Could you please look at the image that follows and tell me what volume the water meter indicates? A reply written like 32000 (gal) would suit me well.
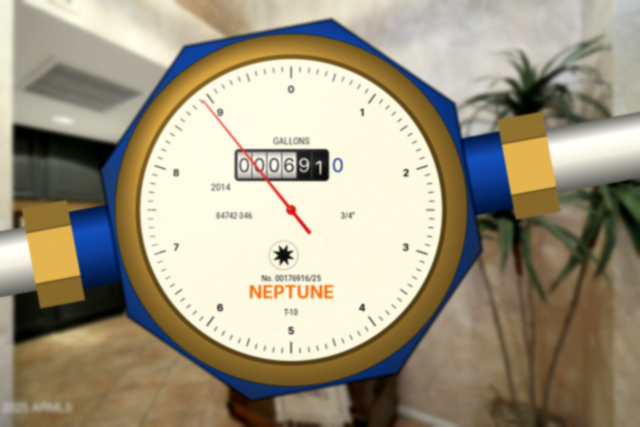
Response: 6908.9 (gal)
